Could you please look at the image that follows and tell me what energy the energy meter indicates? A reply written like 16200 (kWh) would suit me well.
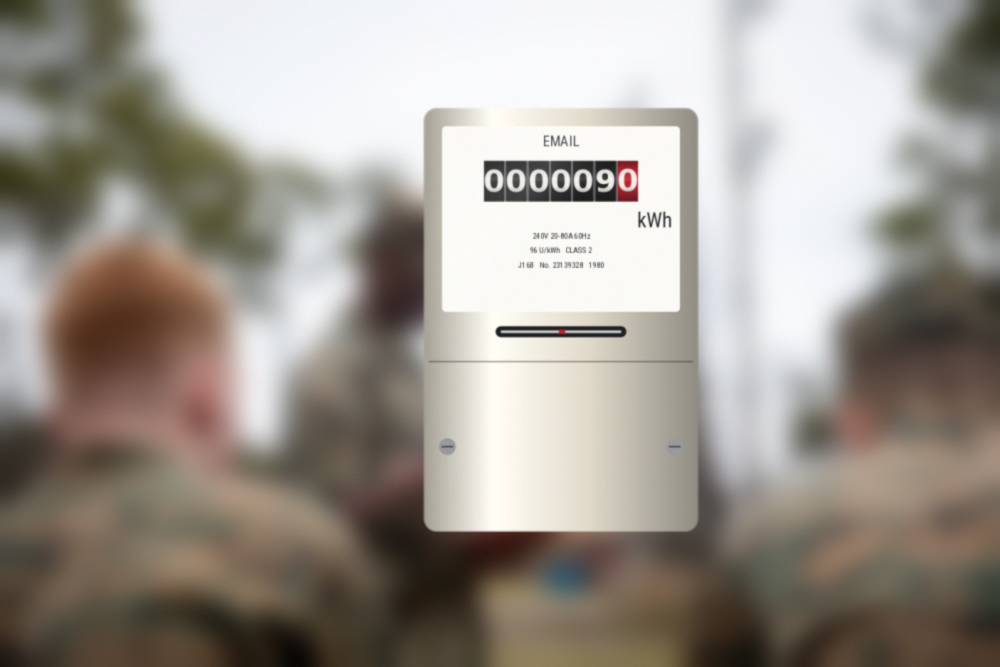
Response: 9.0 (kWh)
